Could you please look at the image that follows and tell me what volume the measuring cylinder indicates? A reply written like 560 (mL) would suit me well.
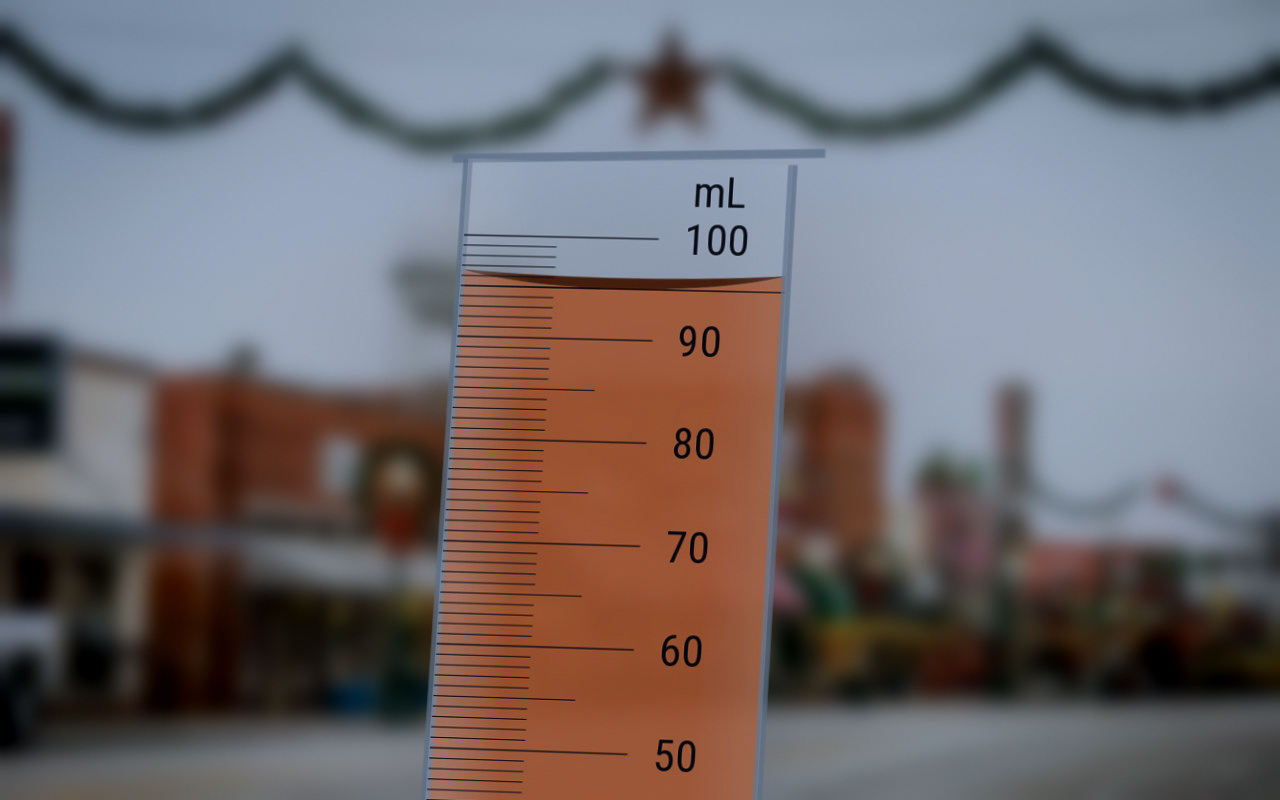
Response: 95 (mL)
